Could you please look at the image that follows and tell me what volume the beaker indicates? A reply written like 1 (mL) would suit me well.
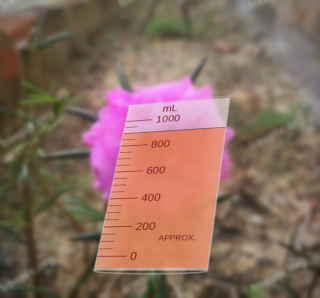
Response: 900 (mL)
